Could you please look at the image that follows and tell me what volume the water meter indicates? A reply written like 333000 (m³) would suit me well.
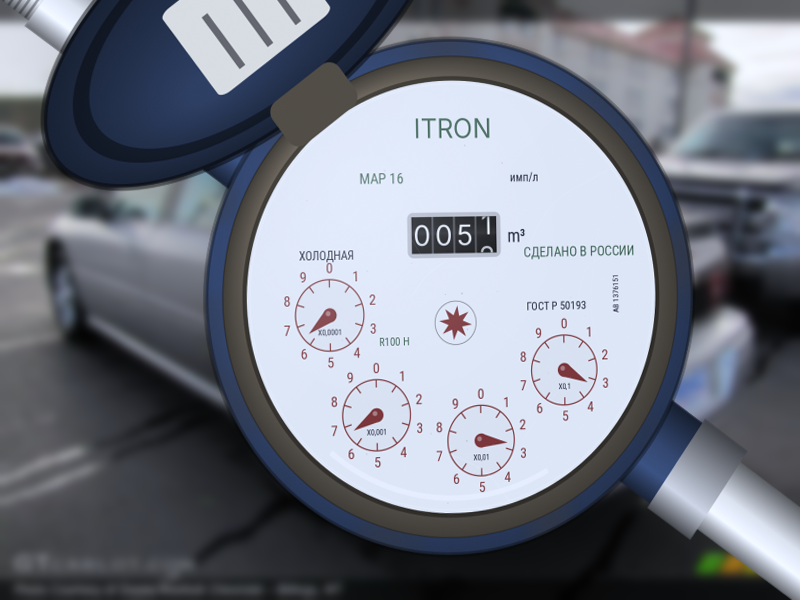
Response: 51.3266 (m³)
